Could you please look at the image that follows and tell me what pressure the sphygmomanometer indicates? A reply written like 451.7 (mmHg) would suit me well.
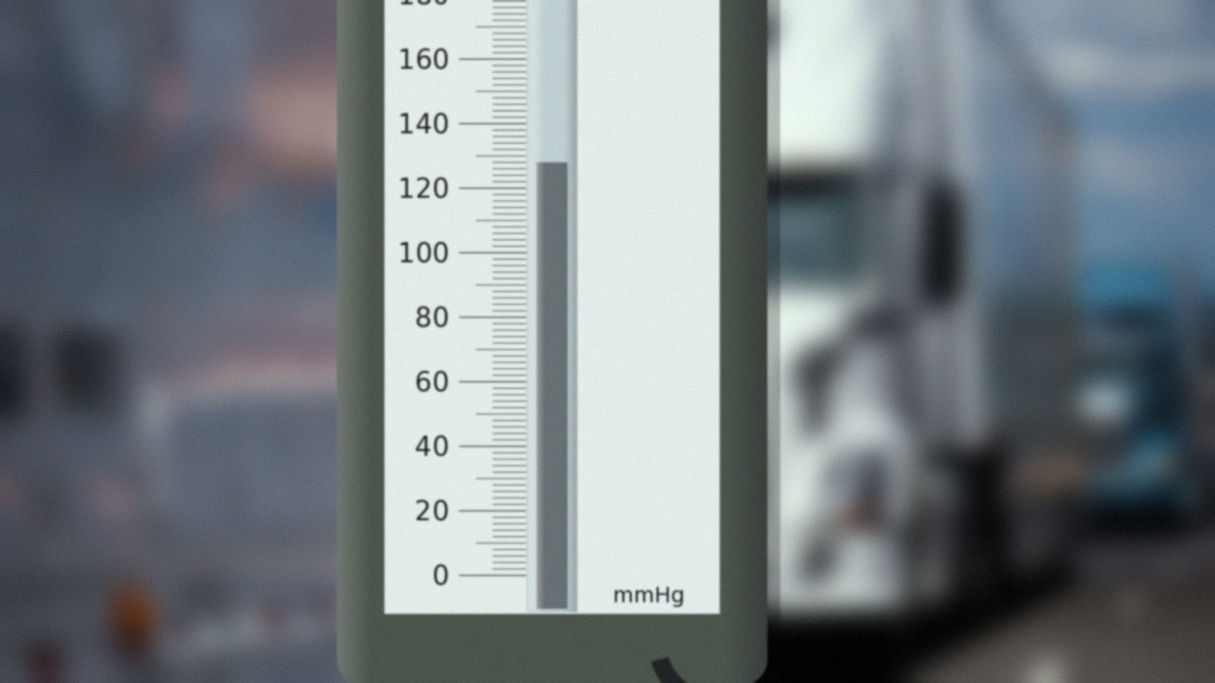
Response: 128 (mmHg)
